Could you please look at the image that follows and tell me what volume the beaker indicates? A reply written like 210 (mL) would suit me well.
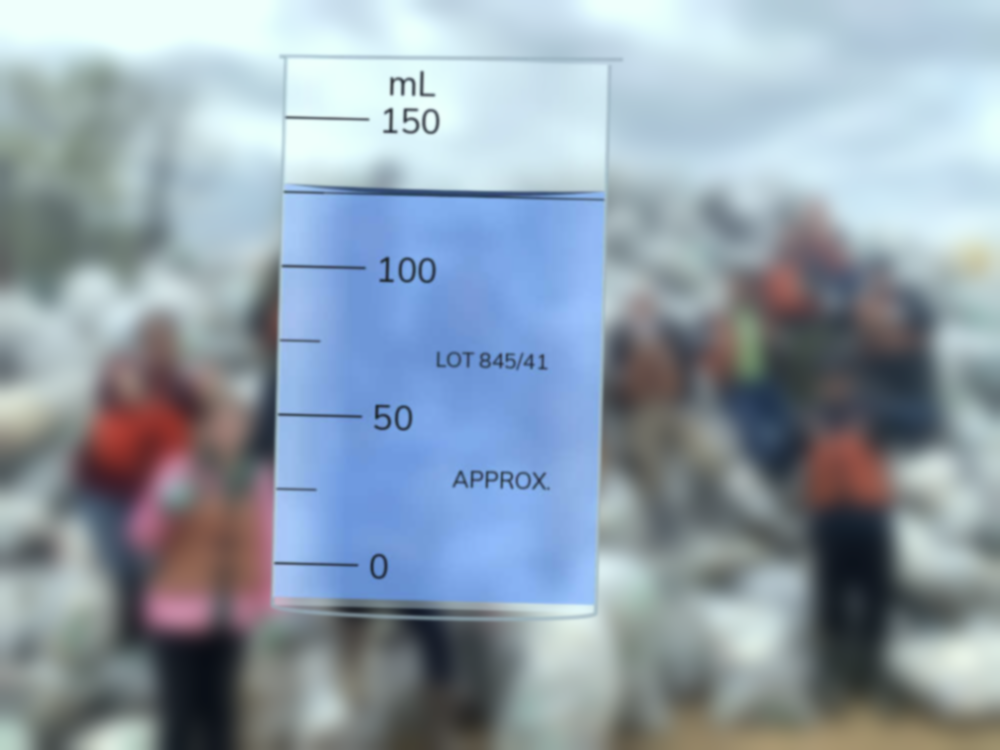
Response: 125 (mL)
